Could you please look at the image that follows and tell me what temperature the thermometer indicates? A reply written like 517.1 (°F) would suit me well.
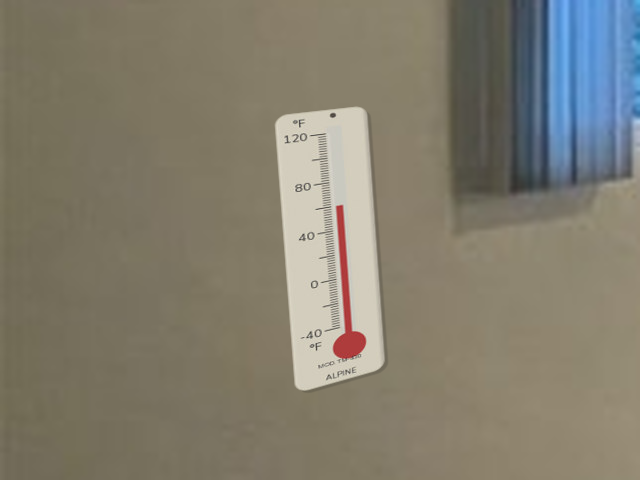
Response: 60 (°F)
